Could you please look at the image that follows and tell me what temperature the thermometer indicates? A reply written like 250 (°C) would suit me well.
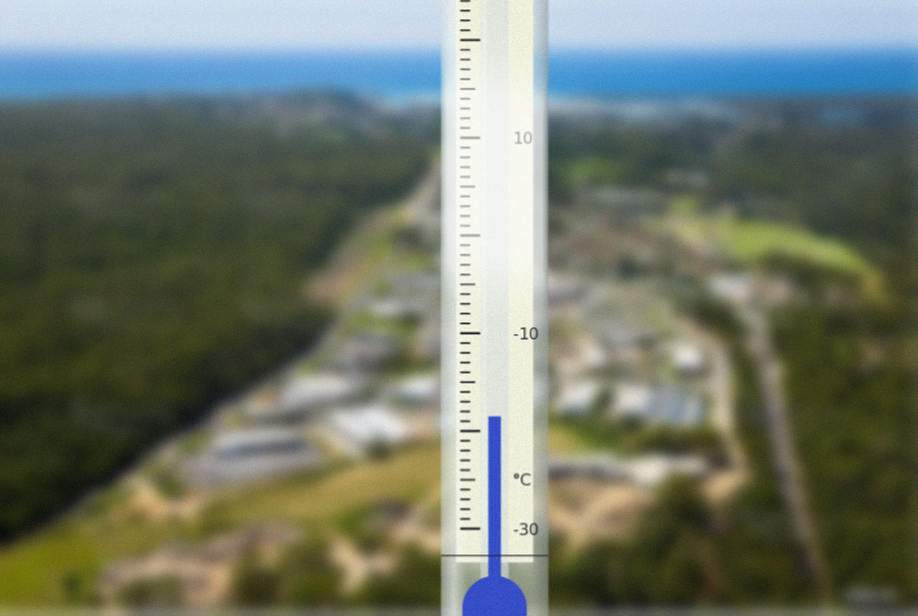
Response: -18.5 (°C)
